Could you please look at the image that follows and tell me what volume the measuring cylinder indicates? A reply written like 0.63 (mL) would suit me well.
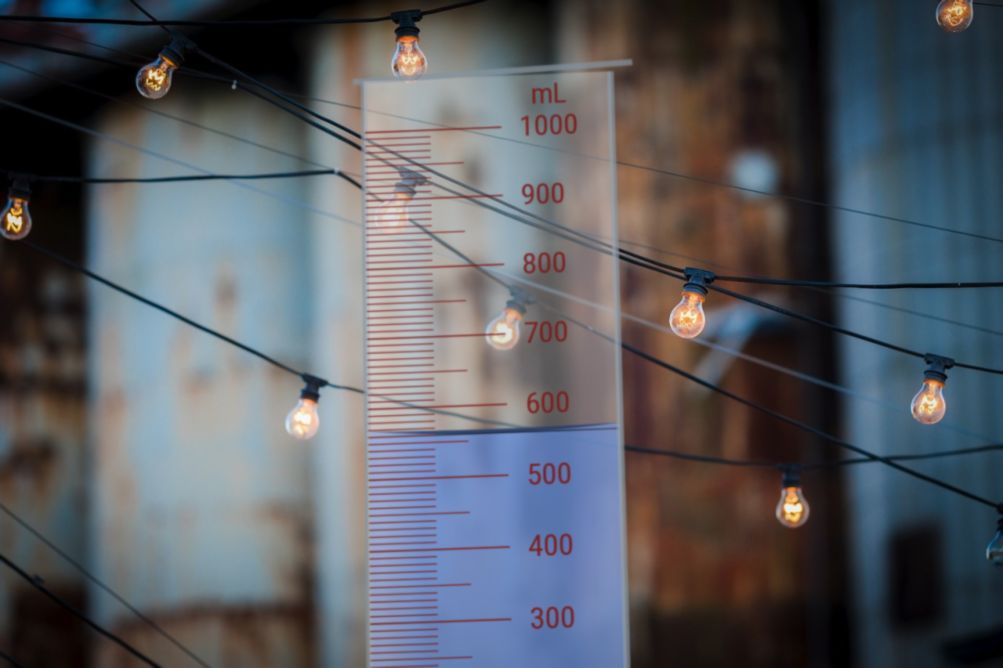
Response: 560 (mL)
